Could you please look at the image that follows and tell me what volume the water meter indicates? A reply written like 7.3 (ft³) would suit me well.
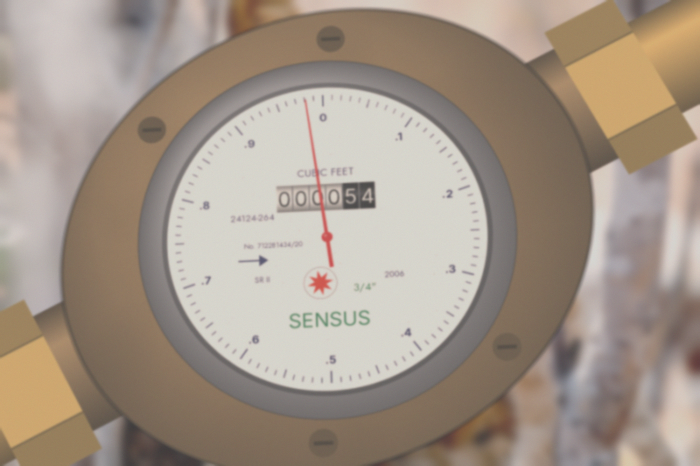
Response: 53.98 (ft³)
